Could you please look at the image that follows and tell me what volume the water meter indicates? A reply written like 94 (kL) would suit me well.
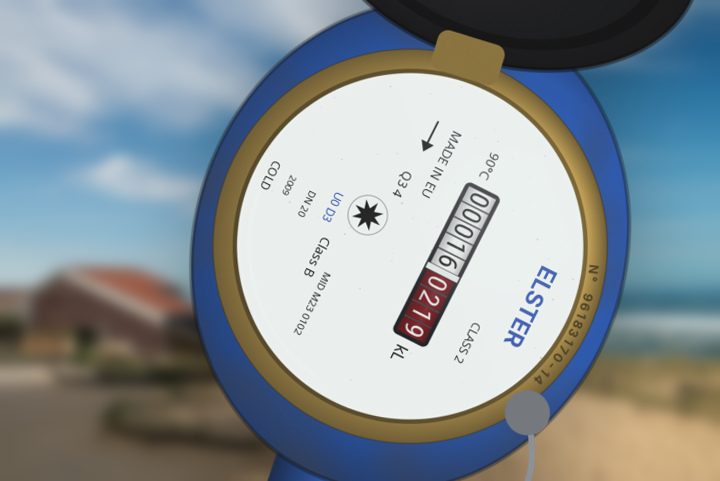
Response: 16.0219 (kL)
